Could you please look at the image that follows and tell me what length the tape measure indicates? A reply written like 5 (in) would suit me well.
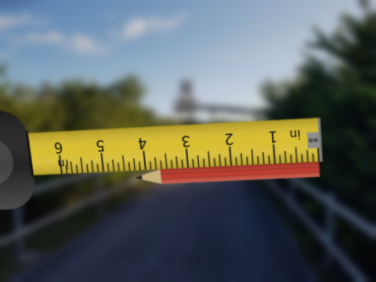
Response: 4.25 (in)
